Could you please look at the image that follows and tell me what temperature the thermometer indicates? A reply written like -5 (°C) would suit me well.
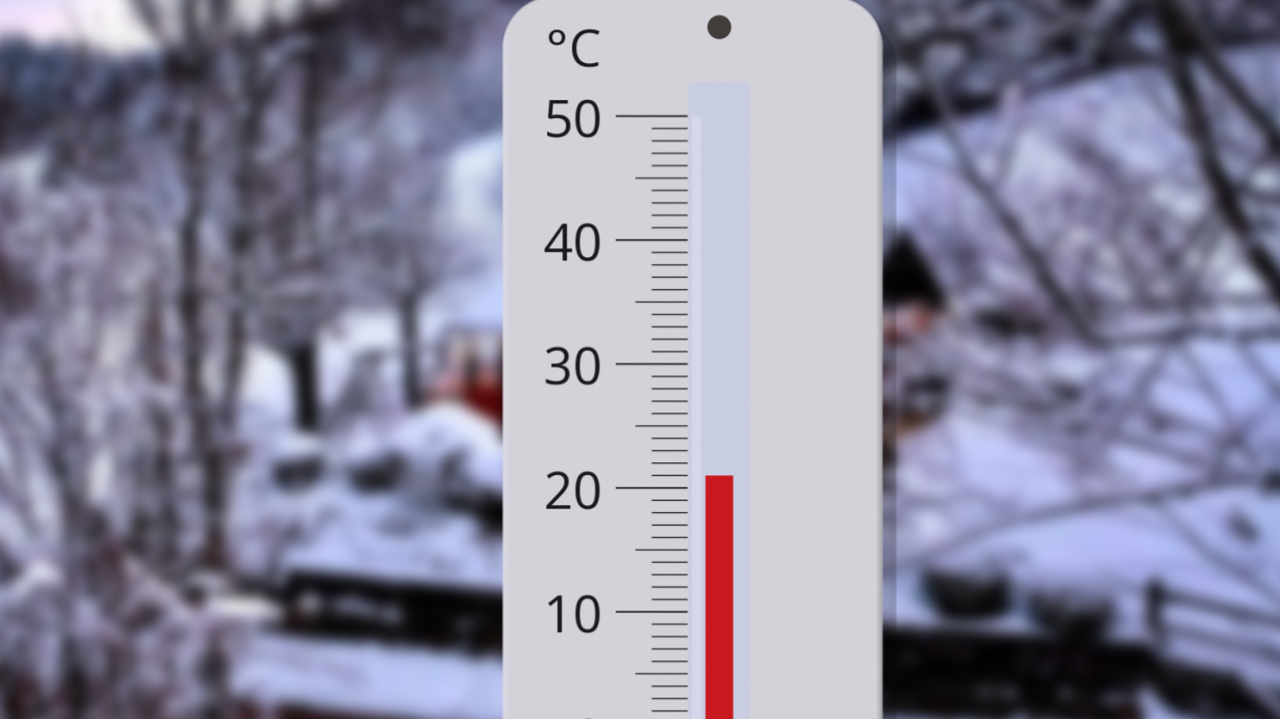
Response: 21 (°C)
